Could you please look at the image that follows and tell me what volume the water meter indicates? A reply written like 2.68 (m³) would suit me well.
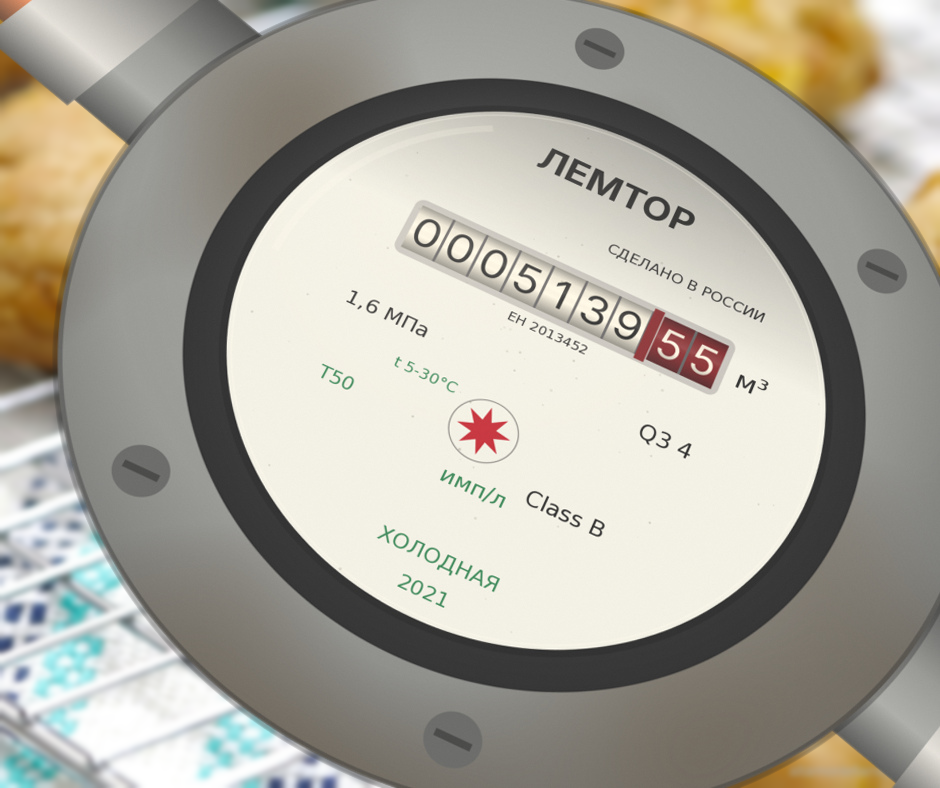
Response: 5139.55 (m³)
